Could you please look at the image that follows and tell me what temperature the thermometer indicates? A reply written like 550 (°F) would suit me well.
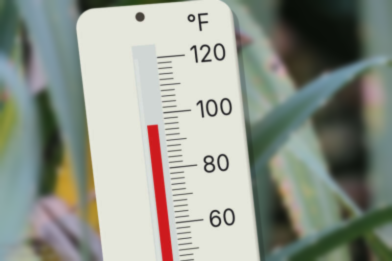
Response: 96 (°F)
